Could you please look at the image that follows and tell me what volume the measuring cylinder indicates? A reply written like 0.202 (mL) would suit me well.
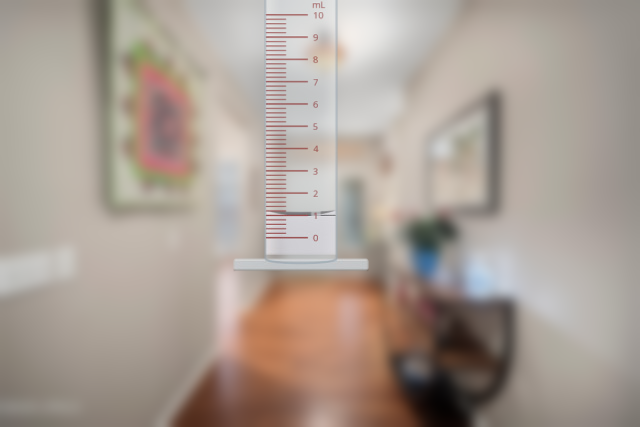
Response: 1 (mL)
